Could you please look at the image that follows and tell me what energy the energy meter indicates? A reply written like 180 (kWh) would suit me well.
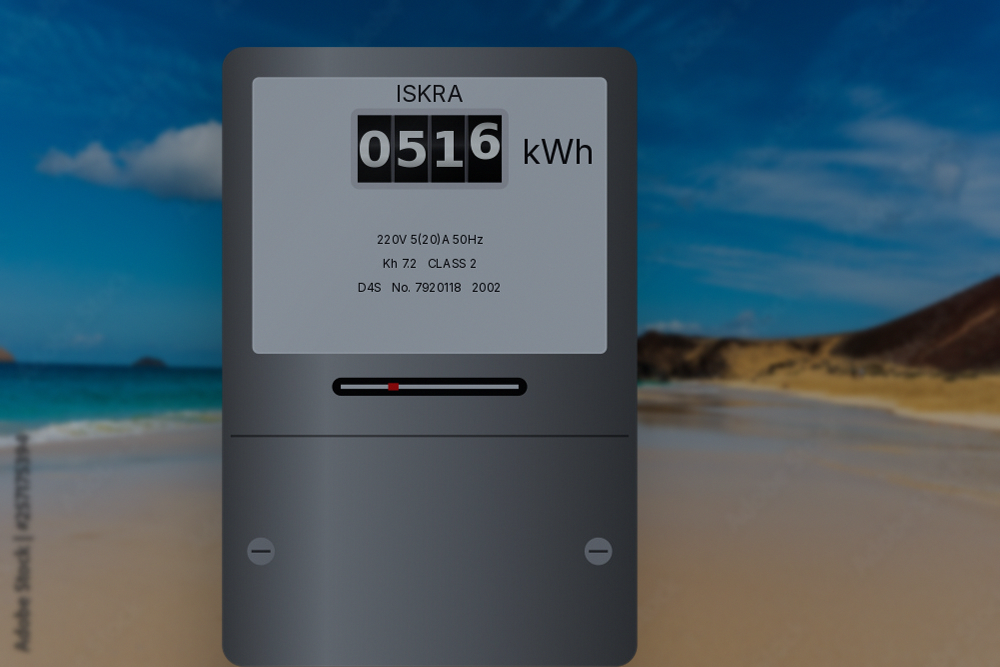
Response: 516 (kWh)
